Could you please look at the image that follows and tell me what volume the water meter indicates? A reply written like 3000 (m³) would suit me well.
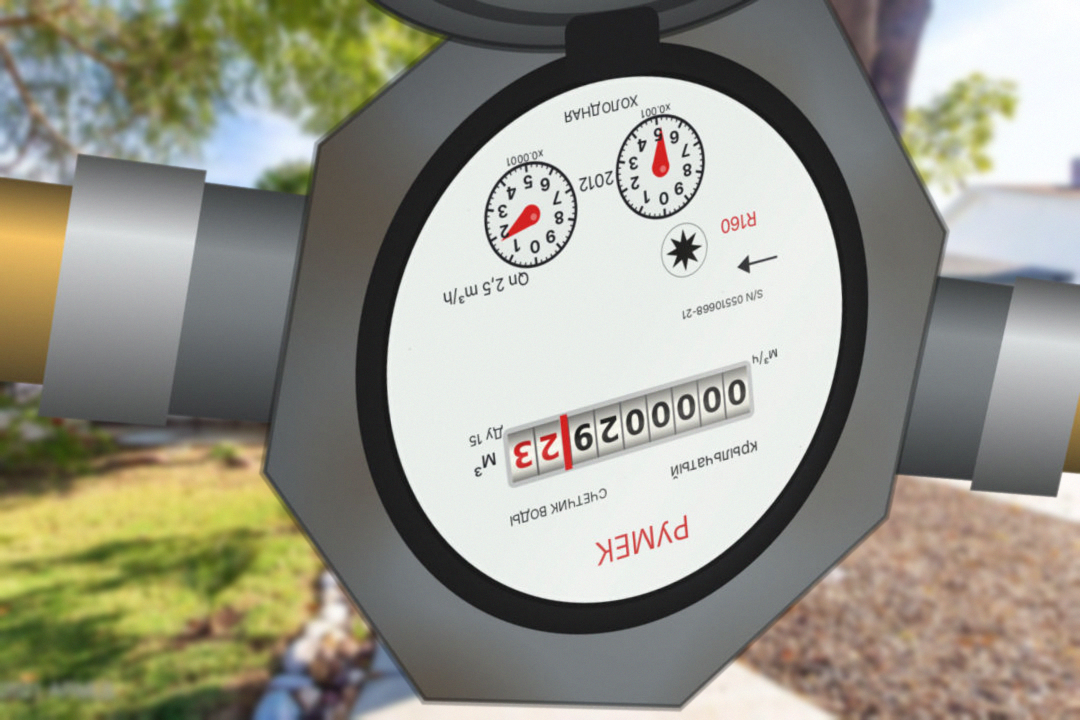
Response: 29.2351 (m³)
